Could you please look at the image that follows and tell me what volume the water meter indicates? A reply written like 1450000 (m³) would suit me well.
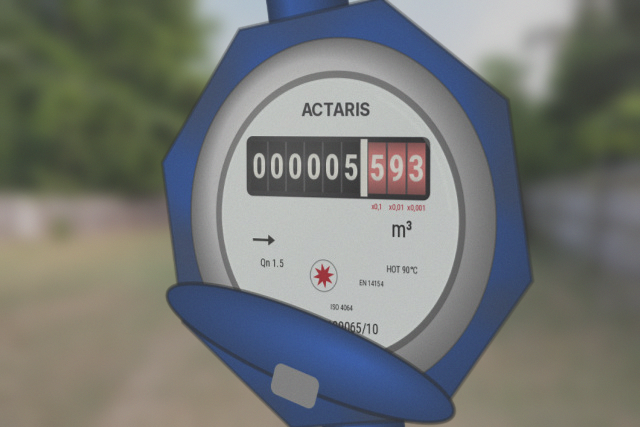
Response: 5.593 (m³)
